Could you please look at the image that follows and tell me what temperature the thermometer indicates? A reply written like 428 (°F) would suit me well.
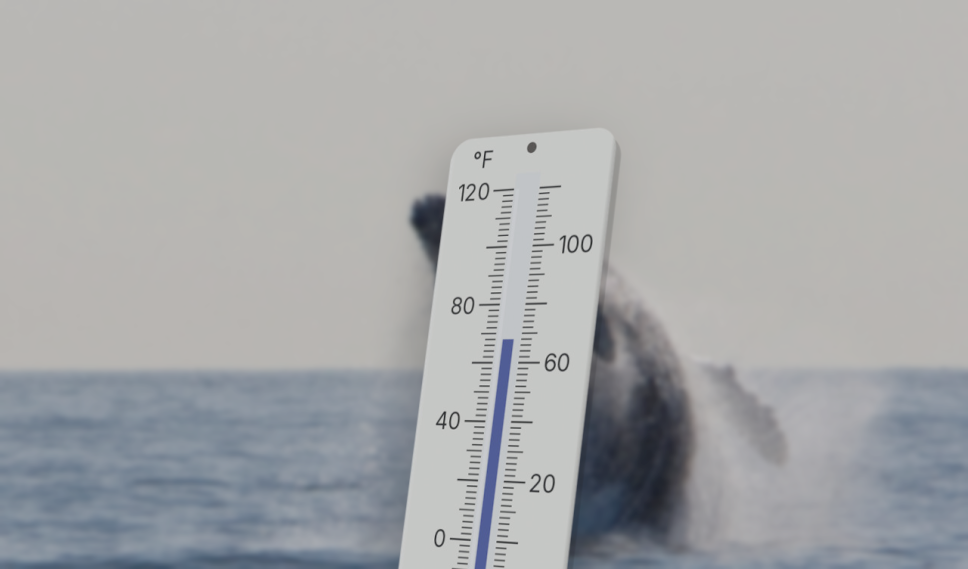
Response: 68 (°F)
